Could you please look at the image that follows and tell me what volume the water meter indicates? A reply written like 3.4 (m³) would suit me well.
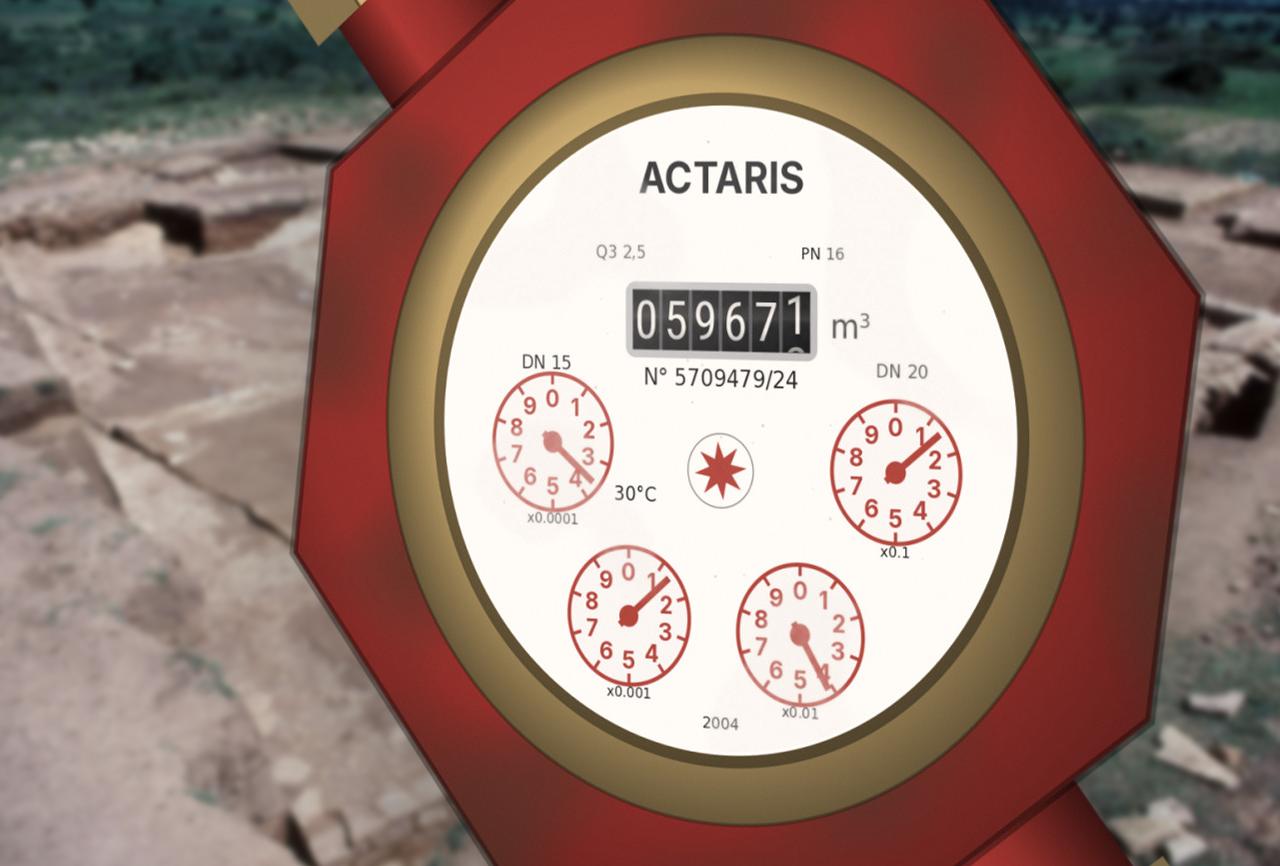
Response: 59671.1413 (m³)
